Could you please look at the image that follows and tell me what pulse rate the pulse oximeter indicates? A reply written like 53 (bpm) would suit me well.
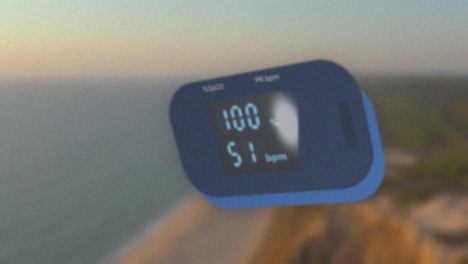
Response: 51 (bpm)
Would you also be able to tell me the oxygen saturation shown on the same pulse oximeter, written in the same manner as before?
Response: 100 (%)
